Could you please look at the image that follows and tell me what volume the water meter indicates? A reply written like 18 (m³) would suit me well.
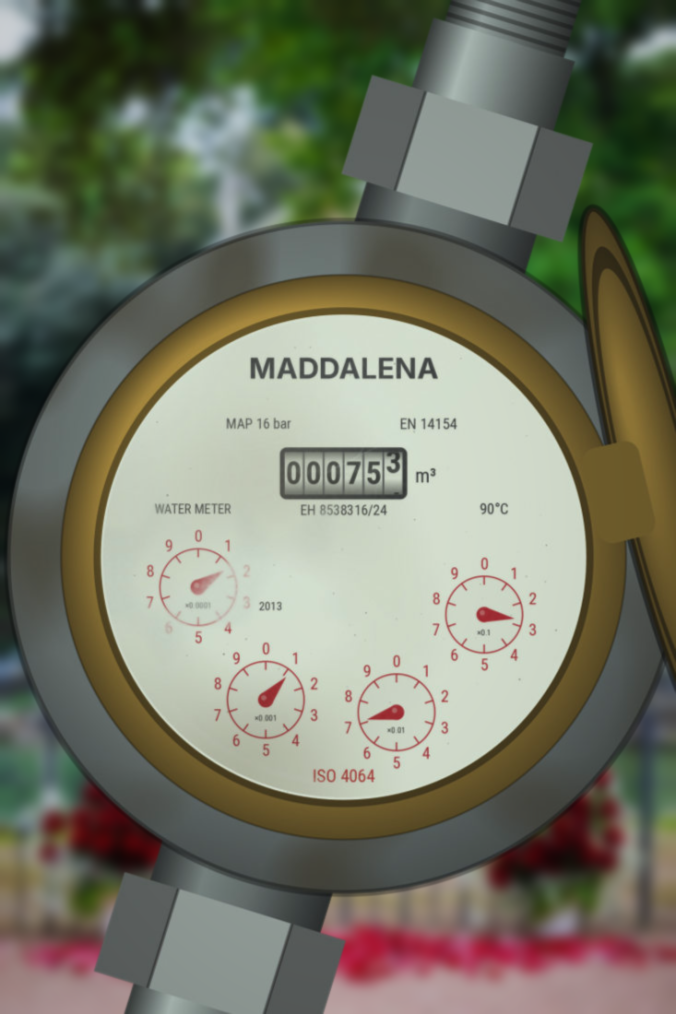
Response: 753.2711 (m³)
